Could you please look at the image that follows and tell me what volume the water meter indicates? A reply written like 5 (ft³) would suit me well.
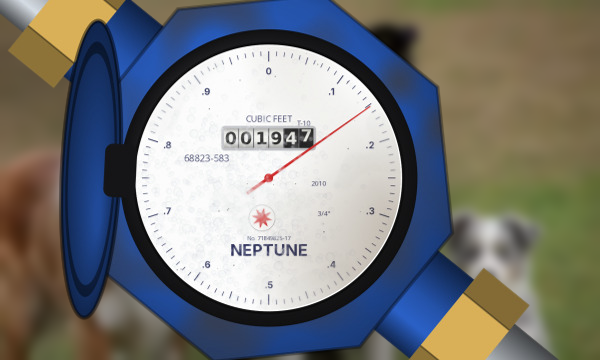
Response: 1947.15 (ft³)
